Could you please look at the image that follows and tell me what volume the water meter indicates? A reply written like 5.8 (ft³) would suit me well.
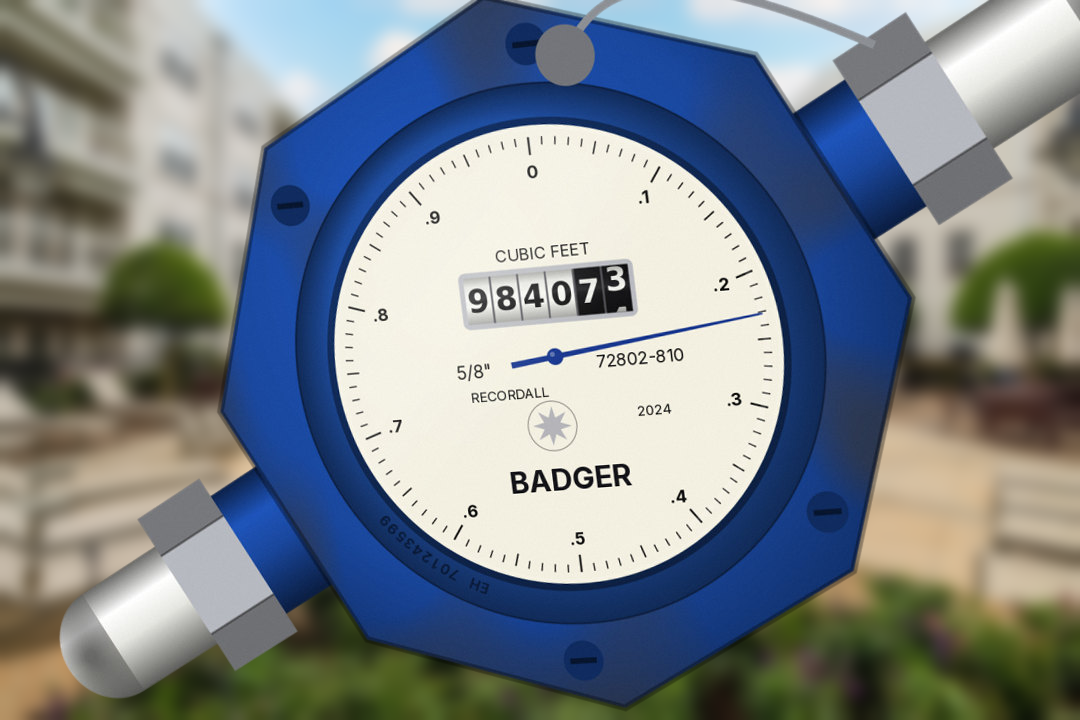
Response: 984073.23 (ft³)
